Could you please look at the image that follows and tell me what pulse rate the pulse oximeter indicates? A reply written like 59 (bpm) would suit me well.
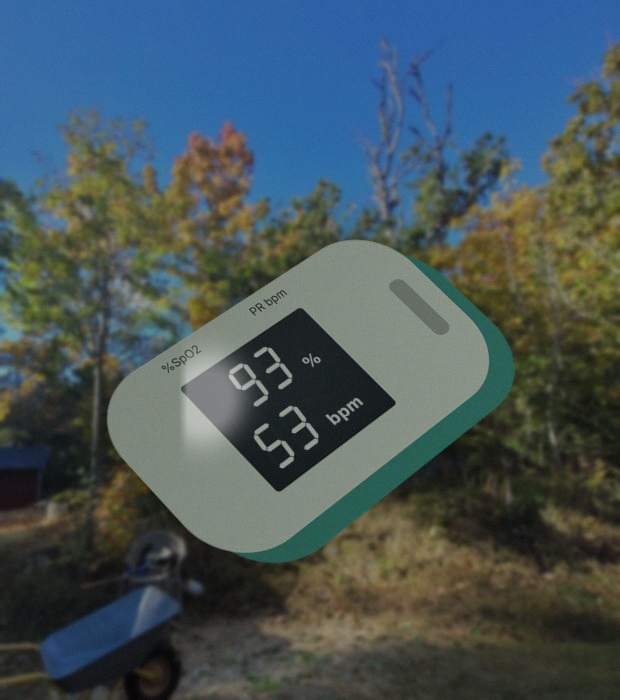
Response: 53 (bpm)
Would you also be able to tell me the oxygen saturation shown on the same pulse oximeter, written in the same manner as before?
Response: 93 (%)
